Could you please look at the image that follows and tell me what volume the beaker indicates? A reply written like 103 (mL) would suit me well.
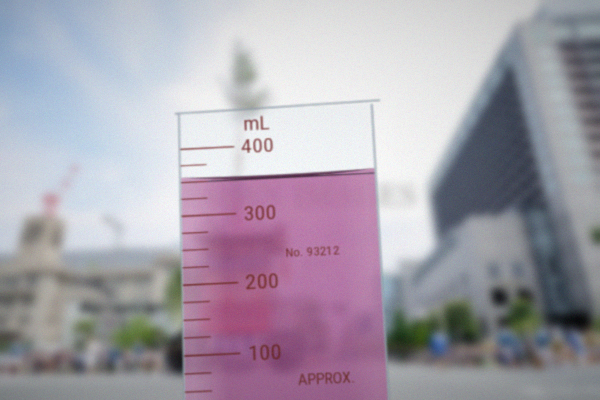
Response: 350 (mL)
